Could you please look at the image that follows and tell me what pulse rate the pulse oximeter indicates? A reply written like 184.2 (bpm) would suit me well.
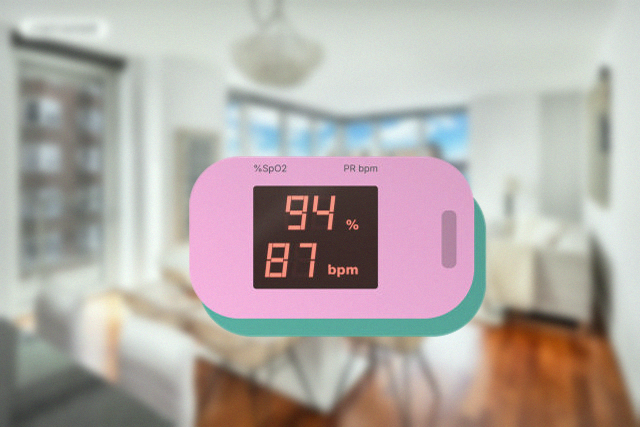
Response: 87 (bpm)
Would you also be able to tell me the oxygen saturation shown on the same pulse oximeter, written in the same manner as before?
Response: 94 (%)
